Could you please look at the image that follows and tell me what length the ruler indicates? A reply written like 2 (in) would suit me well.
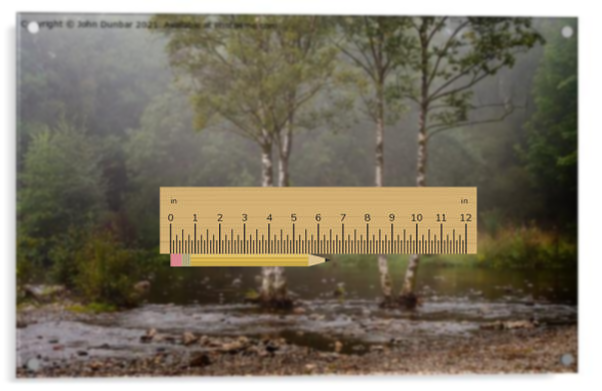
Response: 6.5 (in)
